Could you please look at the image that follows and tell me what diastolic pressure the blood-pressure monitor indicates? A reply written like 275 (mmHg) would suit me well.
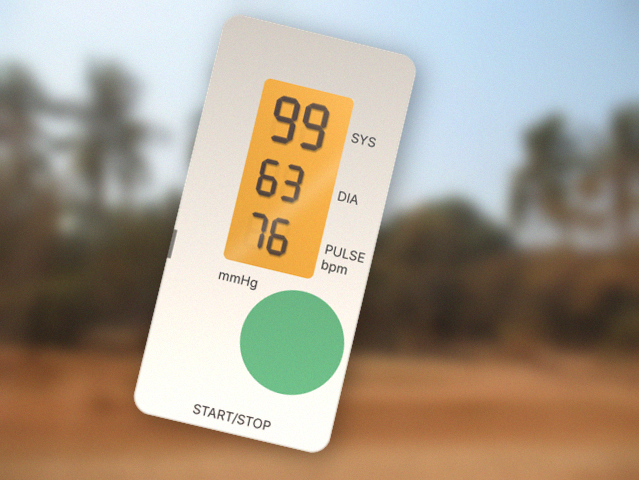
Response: 63 (mmHg)
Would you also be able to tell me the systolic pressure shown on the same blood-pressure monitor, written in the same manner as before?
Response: 99 (mmHg)
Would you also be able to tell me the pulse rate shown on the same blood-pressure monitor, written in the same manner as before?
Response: 76 (bpm)
